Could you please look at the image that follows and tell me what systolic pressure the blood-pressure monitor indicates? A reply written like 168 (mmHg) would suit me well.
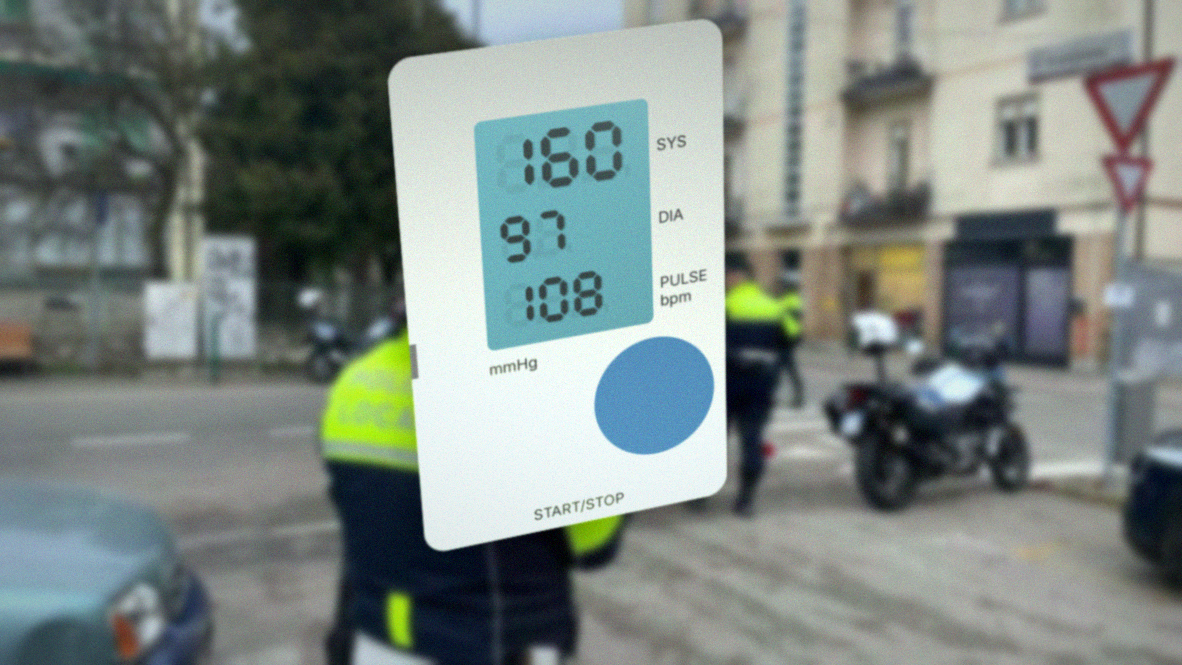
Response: 160 (mmHg)
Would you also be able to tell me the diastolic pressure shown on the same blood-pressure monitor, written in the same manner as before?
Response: 97 (mmHg)
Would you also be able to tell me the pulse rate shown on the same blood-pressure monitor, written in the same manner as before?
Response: 108 (bpm)
